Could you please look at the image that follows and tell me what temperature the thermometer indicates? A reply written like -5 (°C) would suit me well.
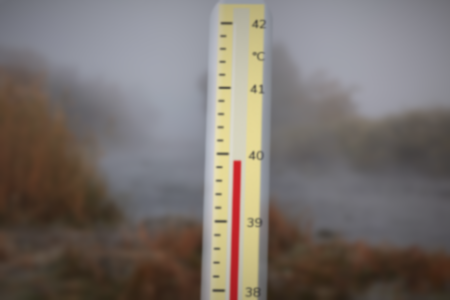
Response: 39.9 (°C)
